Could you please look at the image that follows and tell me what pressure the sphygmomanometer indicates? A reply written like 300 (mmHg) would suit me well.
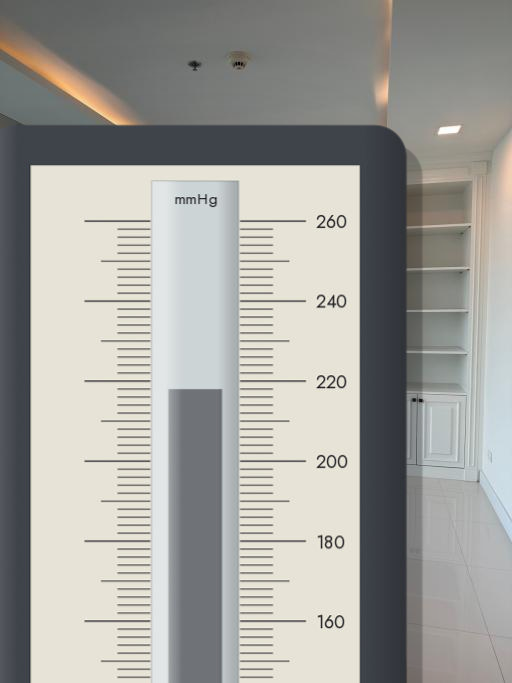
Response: 218 (mmHg)
